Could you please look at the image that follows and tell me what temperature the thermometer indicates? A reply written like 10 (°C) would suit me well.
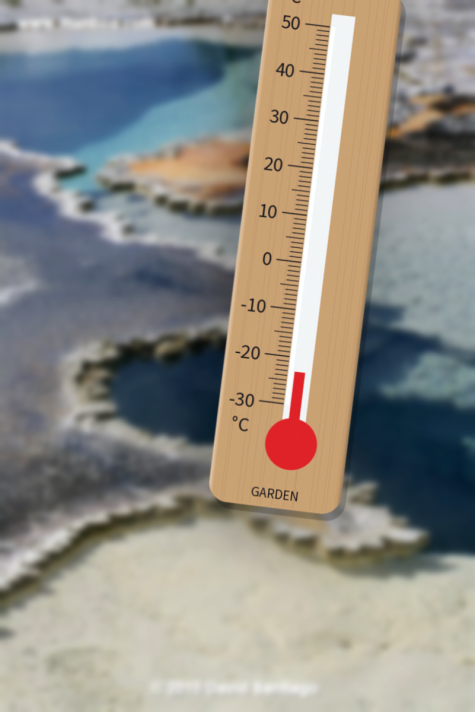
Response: -23 (°C)
